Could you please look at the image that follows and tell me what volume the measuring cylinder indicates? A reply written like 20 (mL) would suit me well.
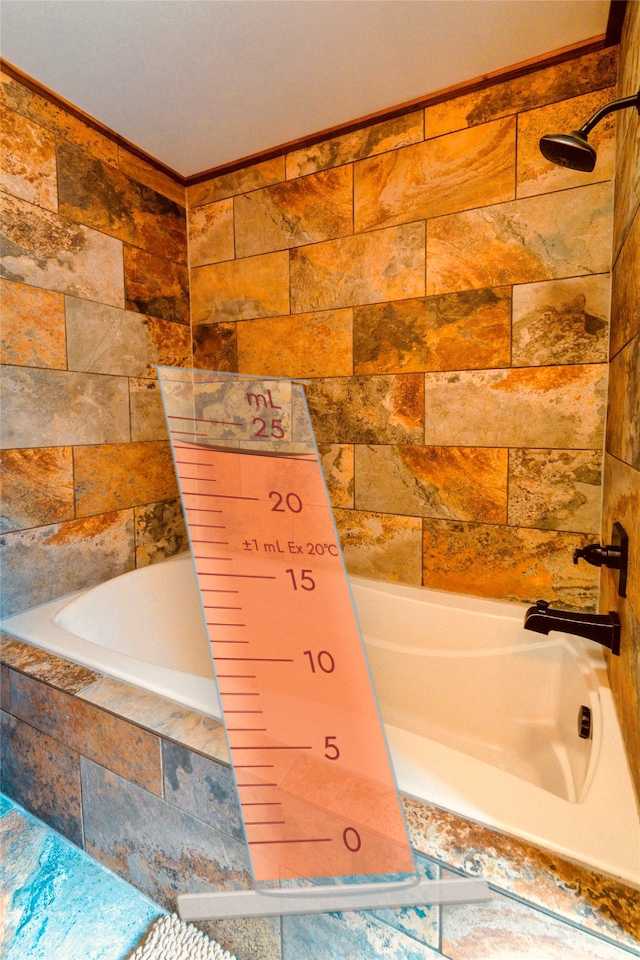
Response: 23 (mL)
